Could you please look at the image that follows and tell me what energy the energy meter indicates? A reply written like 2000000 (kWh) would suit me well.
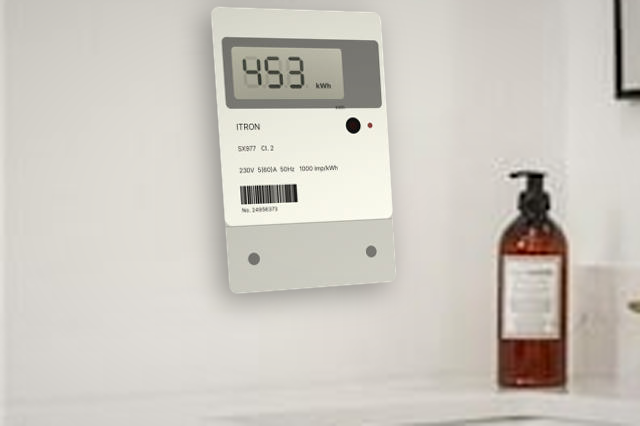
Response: 453 (kWh)
